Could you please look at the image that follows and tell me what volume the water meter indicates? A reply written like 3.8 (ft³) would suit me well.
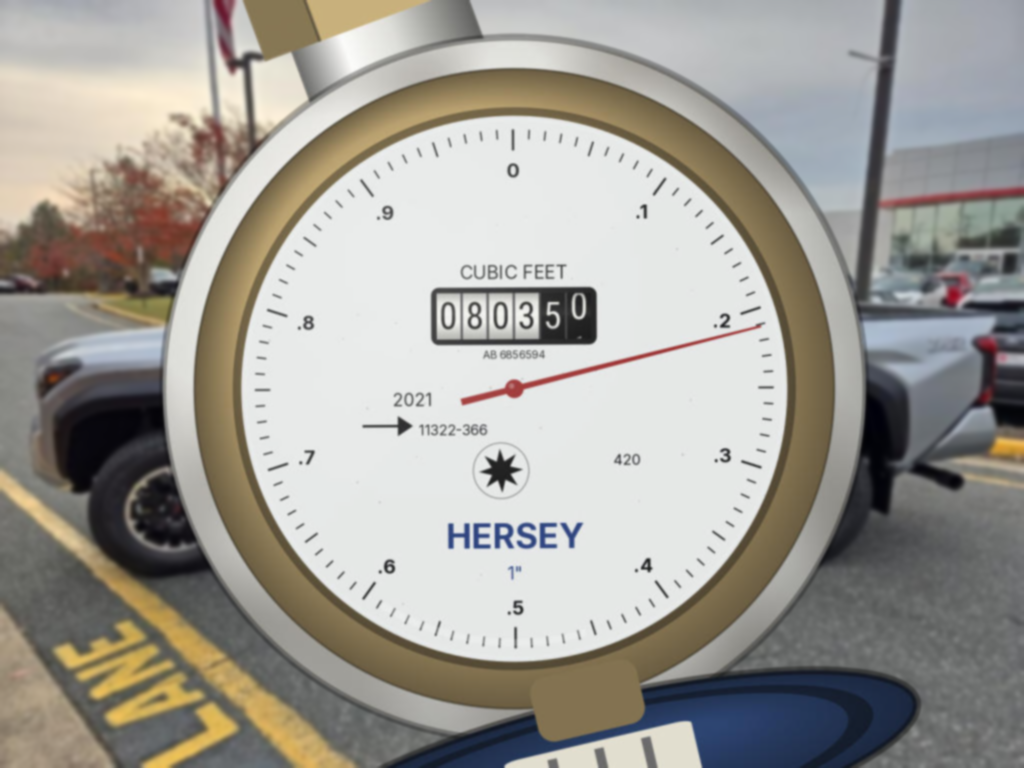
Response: 80350.21 (ft³)
